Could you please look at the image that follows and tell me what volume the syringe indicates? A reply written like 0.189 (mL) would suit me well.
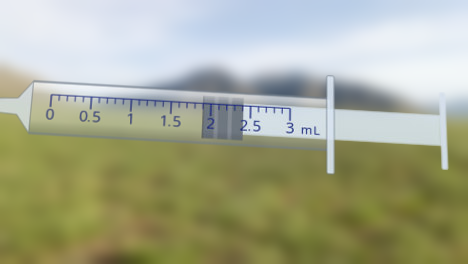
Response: 1.9 (mL)
